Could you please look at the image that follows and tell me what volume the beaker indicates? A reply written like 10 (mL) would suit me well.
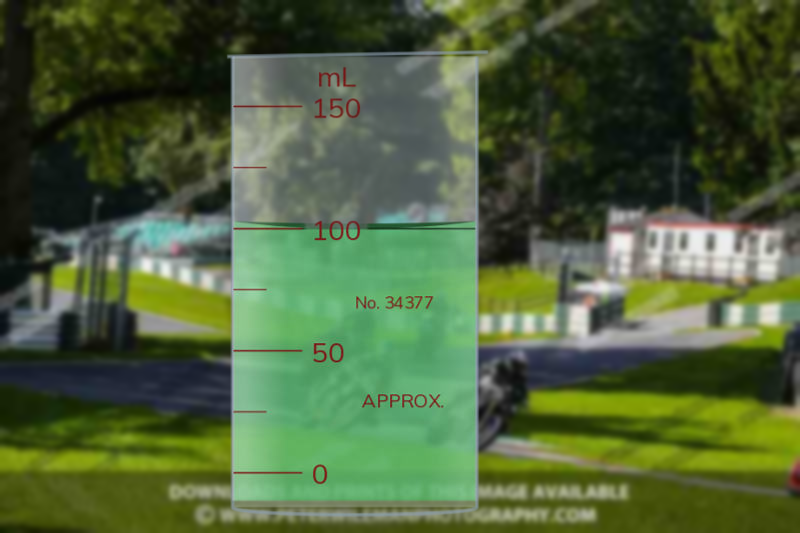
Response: 100 (mL)
